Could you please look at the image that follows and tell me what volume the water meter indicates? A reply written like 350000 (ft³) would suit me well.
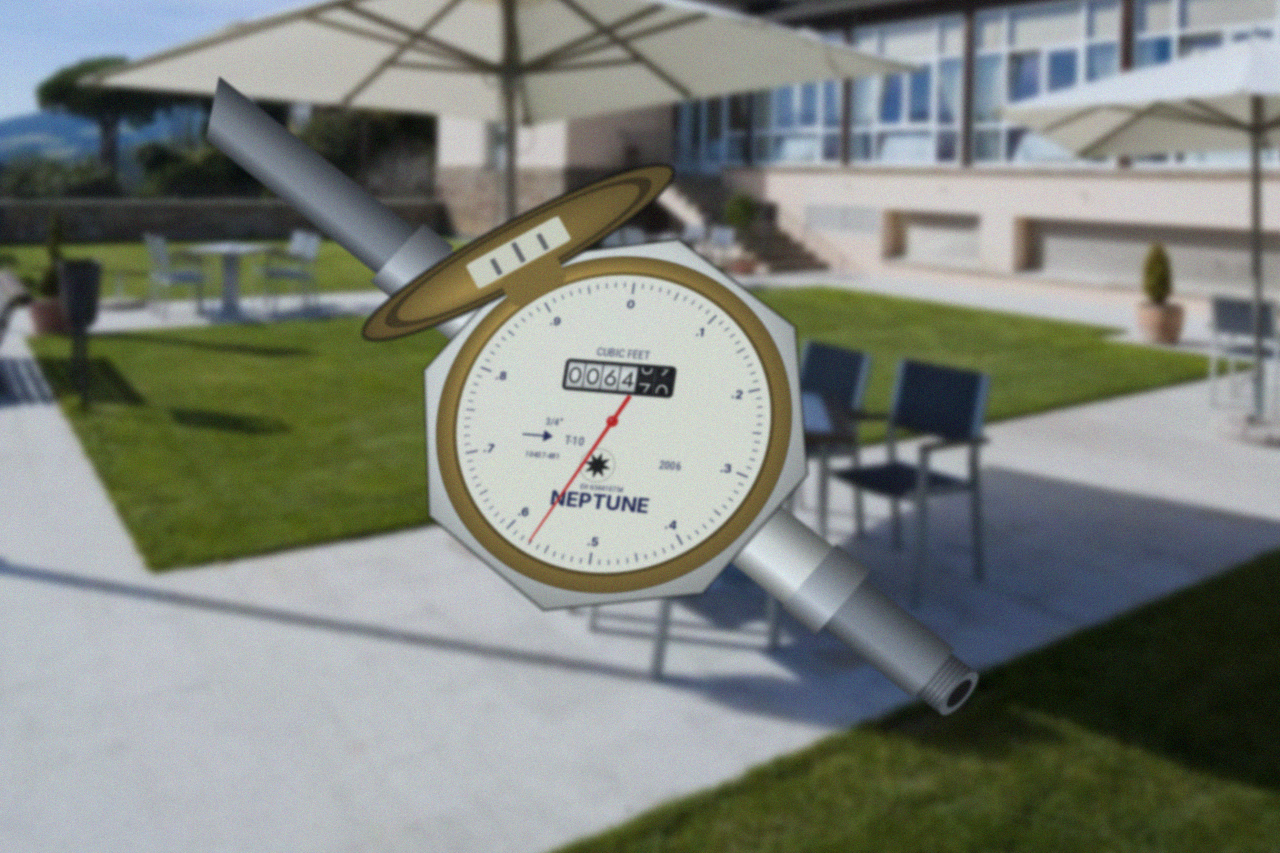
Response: 6469.57 (ft³)
